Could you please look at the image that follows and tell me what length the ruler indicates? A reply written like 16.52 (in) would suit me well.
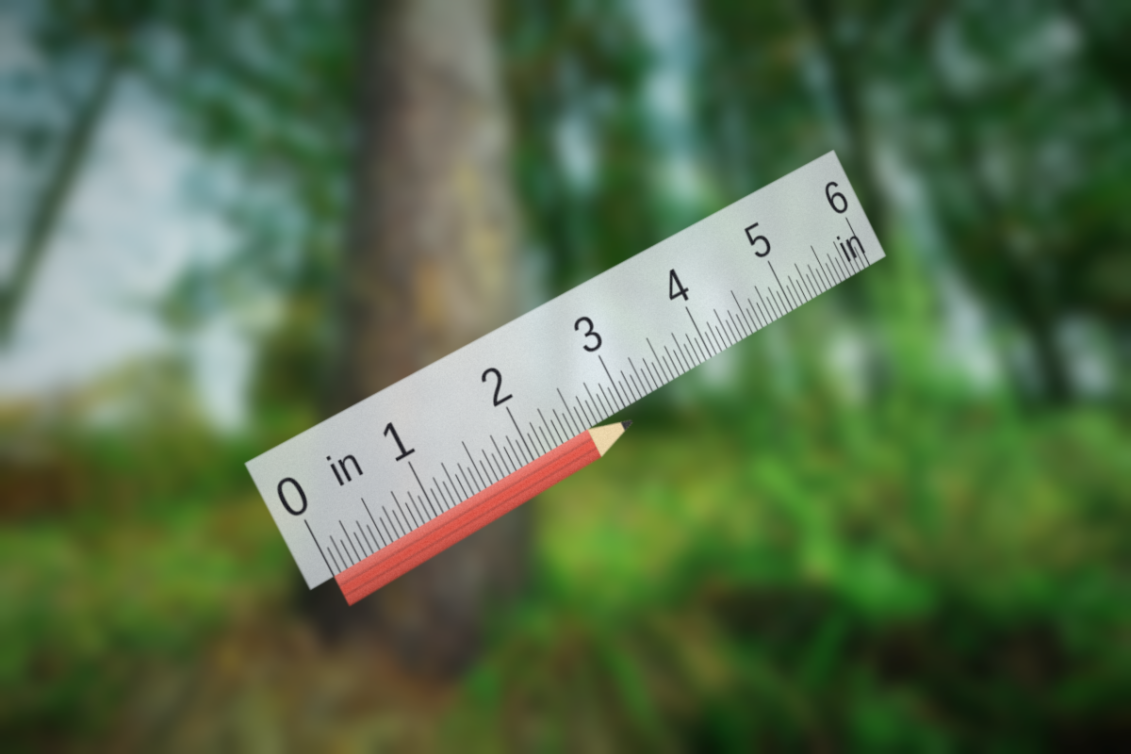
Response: 3 (in)
